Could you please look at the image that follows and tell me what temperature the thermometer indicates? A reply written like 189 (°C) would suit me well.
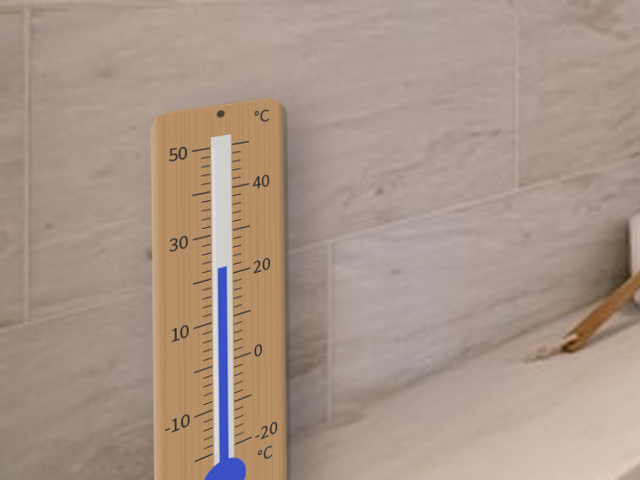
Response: 22 (°C)
